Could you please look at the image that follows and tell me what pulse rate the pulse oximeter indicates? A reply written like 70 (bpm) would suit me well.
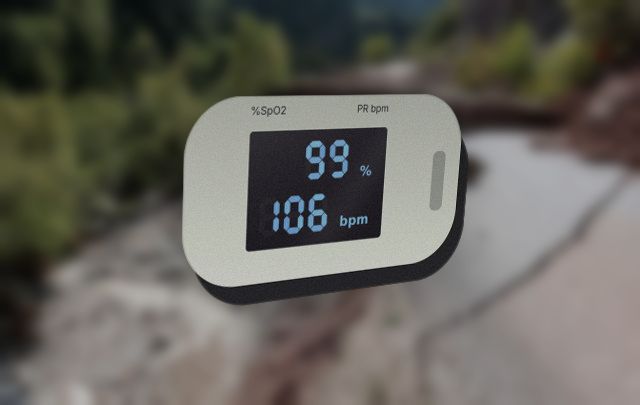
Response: 106 (bpm)
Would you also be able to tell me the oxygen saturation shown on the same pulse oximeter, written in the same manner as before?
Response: 99 (%)
